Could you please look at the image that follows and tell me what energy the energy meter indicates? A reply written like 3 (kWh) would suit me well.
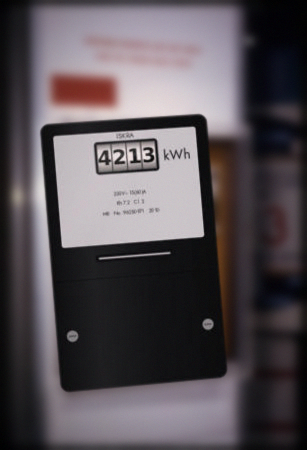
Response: 4213 (kWh)
